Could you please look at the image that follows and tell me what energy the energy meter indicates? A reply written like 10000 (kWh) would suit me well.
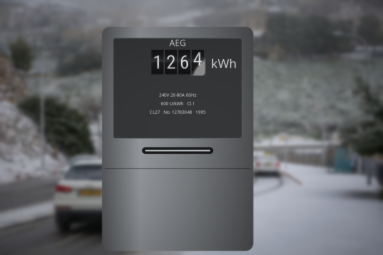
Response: 1264 (kWh)
